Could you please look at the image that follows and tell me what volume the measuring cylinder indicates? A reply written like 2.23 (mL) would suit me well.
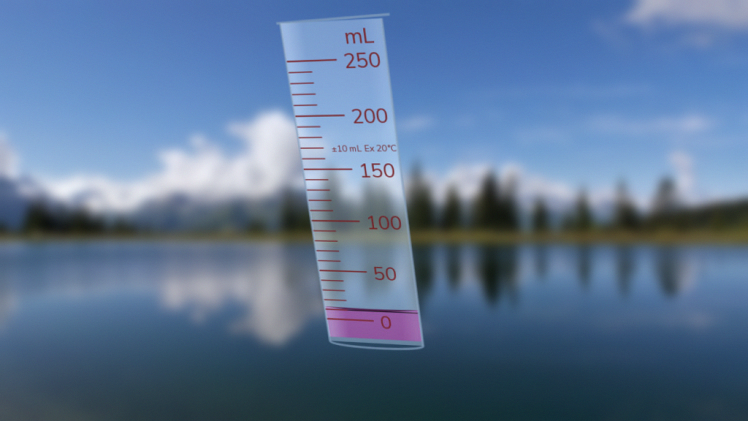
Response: 10 (mL)
